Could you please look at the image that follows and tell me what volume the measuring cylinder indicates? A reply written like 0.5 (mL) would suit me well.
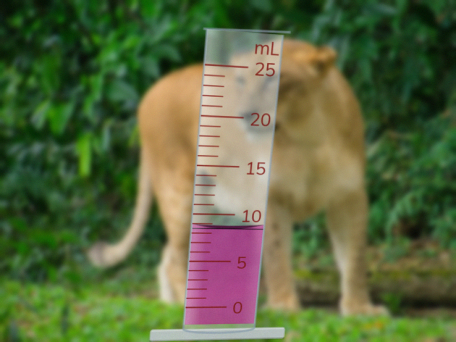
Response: 8.5 (mL)
